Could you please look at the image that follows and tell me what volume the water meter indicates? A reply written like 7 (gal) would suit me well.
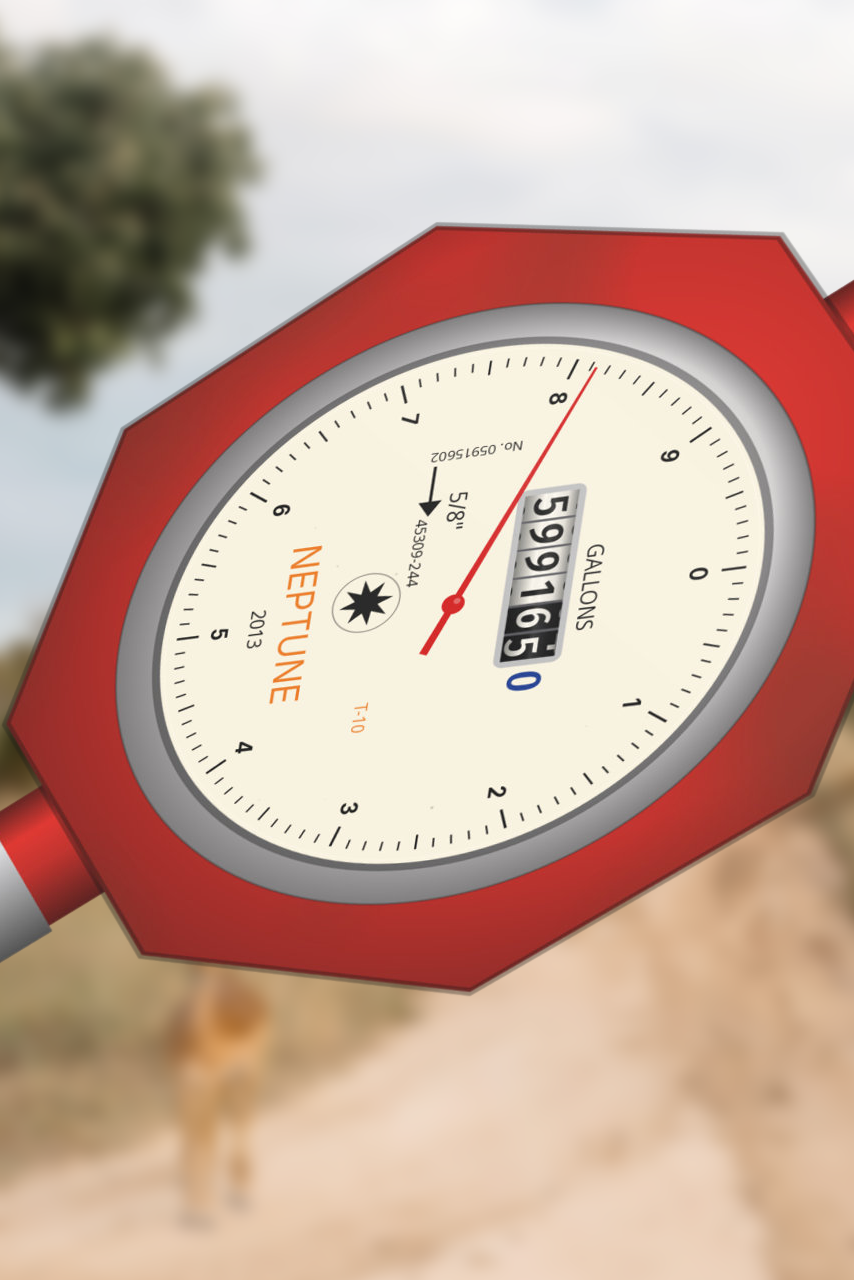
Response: 5991648.1 (gal)
